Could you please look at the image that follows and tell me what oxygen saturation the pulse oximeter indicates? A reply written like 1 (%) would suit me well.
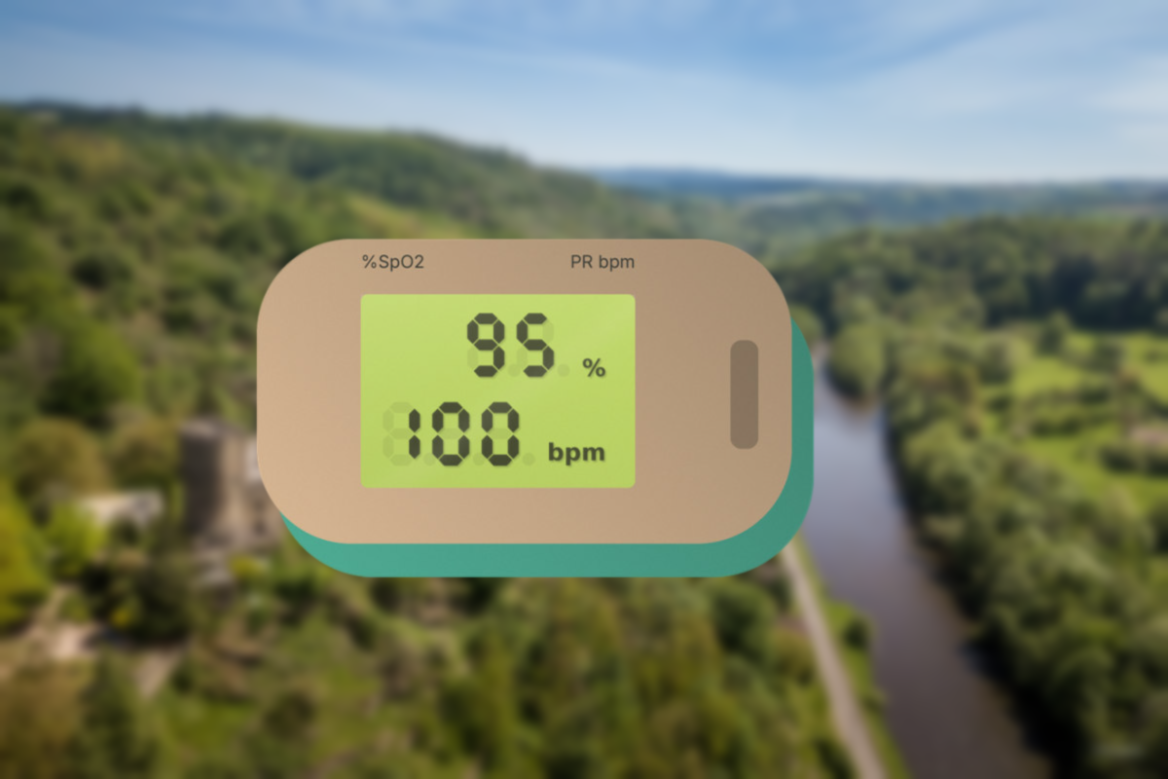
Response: 95 (%)
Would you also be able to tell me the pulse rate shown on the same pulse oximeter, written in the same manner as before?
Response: 100 (bpm)
